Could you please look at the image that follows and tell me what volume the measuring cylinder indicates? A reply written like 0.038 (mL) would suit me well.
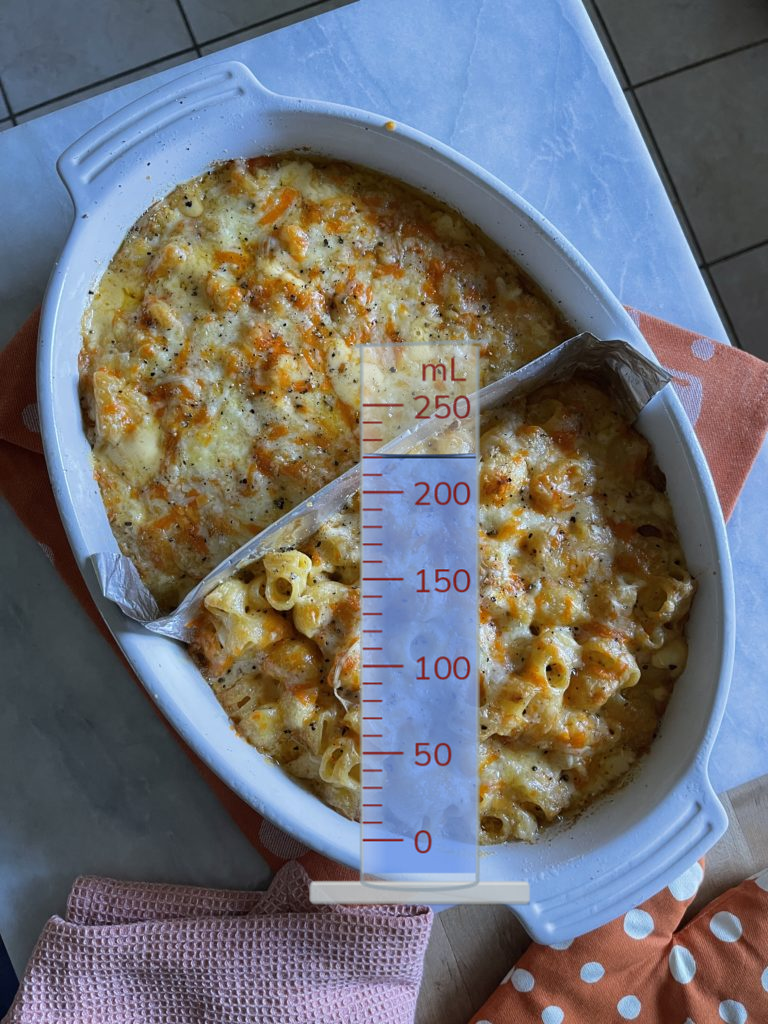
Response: 220 (mL)
